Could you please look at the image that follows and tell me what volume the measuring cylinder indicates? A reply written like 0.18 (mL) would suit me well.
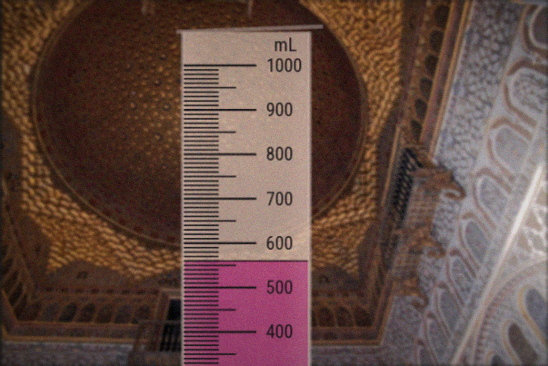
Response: 560 (mL)
